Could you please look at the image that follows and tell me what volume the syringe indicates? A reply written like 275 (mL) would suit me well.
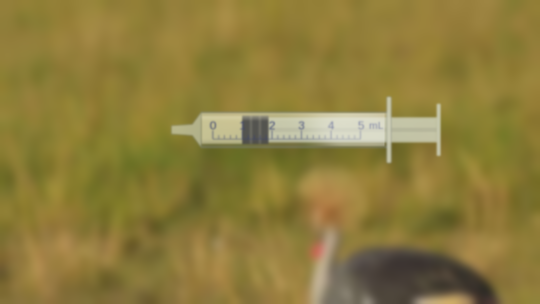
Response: 1 (mL)
